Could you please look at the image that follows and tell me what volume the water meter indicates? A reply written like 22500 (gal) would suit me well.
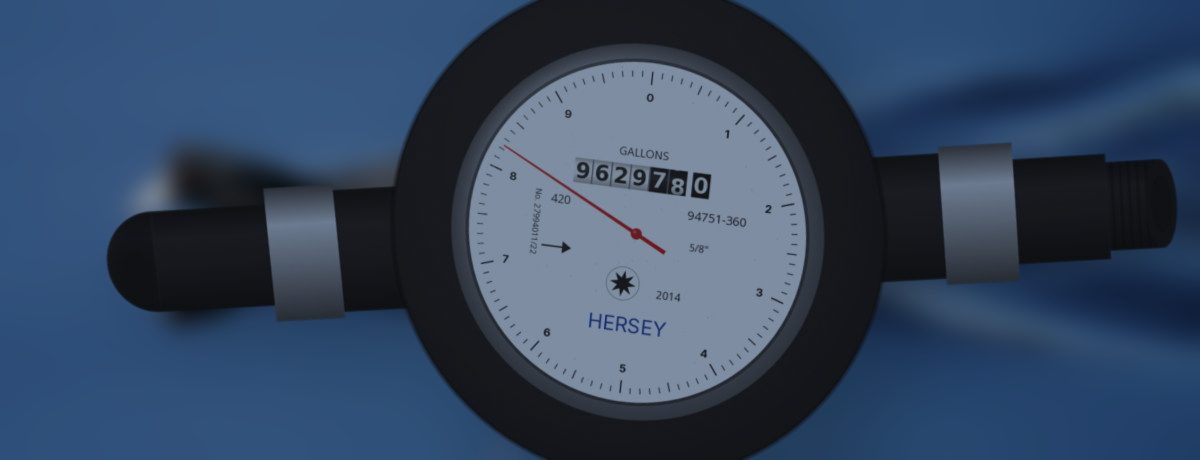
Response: 9629778.2 (gal)
